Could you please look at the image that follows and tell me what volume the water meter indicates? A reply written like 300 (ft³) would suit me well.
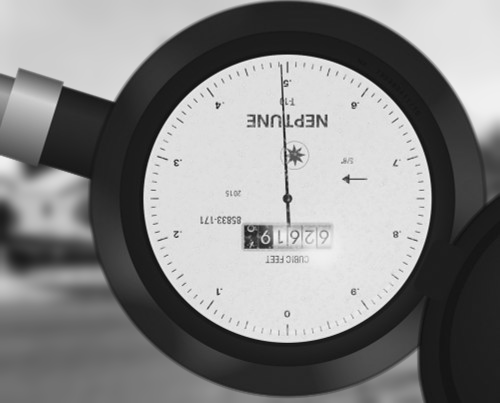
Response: 626197.49 (ft³)
